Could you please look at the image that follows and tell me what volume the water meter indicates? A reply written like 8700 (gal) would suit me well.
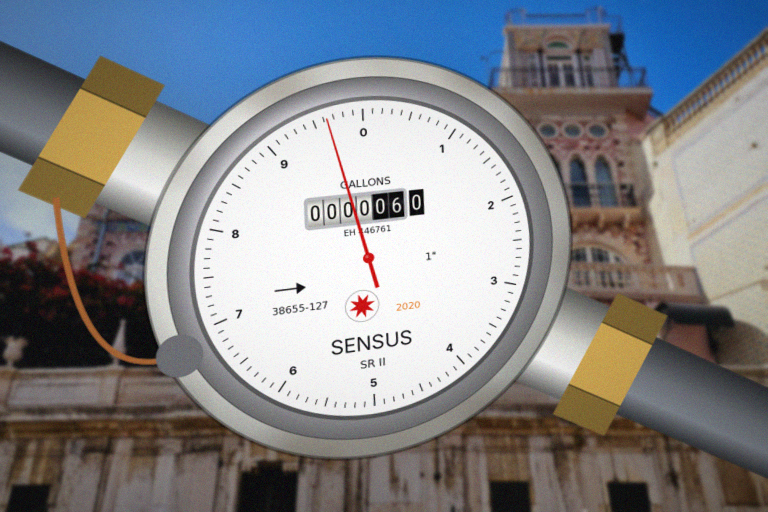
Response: 59.6 (gal)
